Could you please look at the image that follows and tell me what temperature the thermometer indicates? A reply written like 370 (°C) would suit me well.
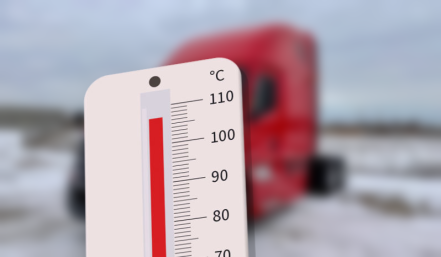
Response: 107 (°C)
